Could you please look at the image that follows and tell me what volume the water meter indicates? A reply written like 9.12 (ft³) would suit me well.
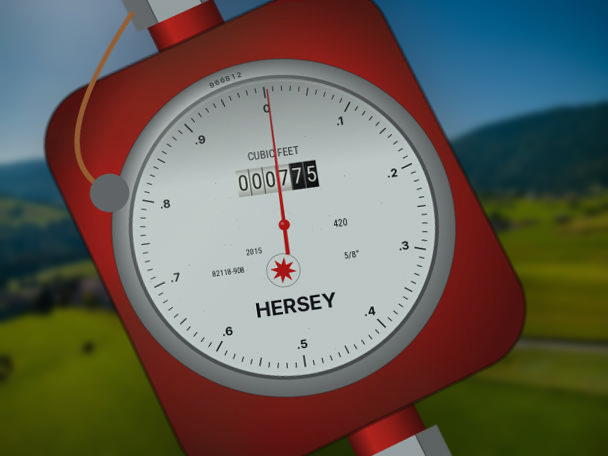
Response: 775.00 (ft³)
